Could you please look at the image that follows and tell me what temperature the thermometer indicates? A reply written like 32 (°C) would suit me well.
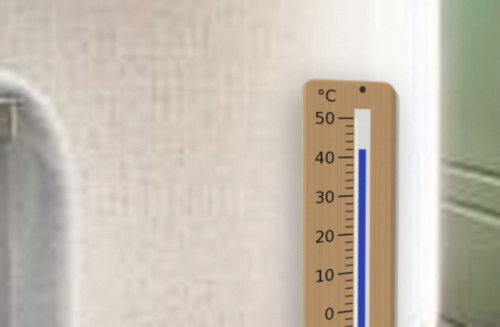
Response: 42 (°C)
